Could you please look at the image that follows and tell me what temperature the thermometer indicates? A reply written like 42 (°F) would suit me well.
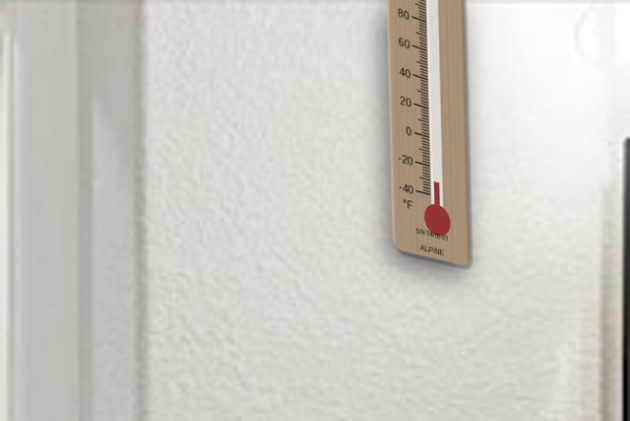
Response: -30 (°F)
